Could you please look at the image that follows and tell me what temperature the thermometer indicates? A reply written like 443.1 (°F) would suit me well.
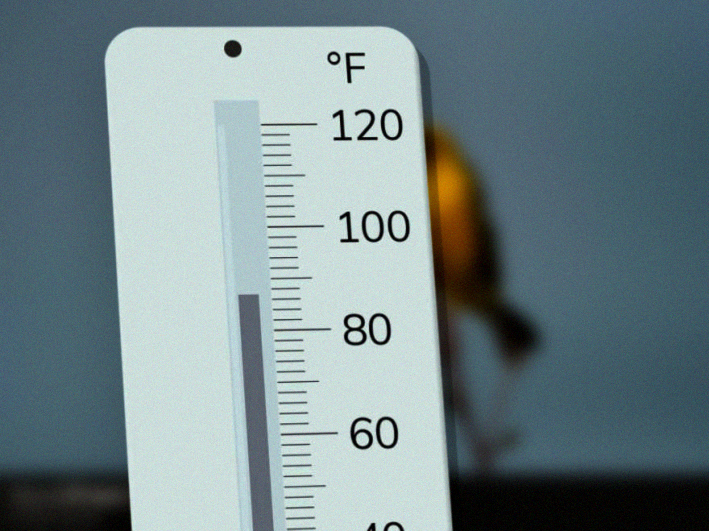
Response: 87 (°F)
